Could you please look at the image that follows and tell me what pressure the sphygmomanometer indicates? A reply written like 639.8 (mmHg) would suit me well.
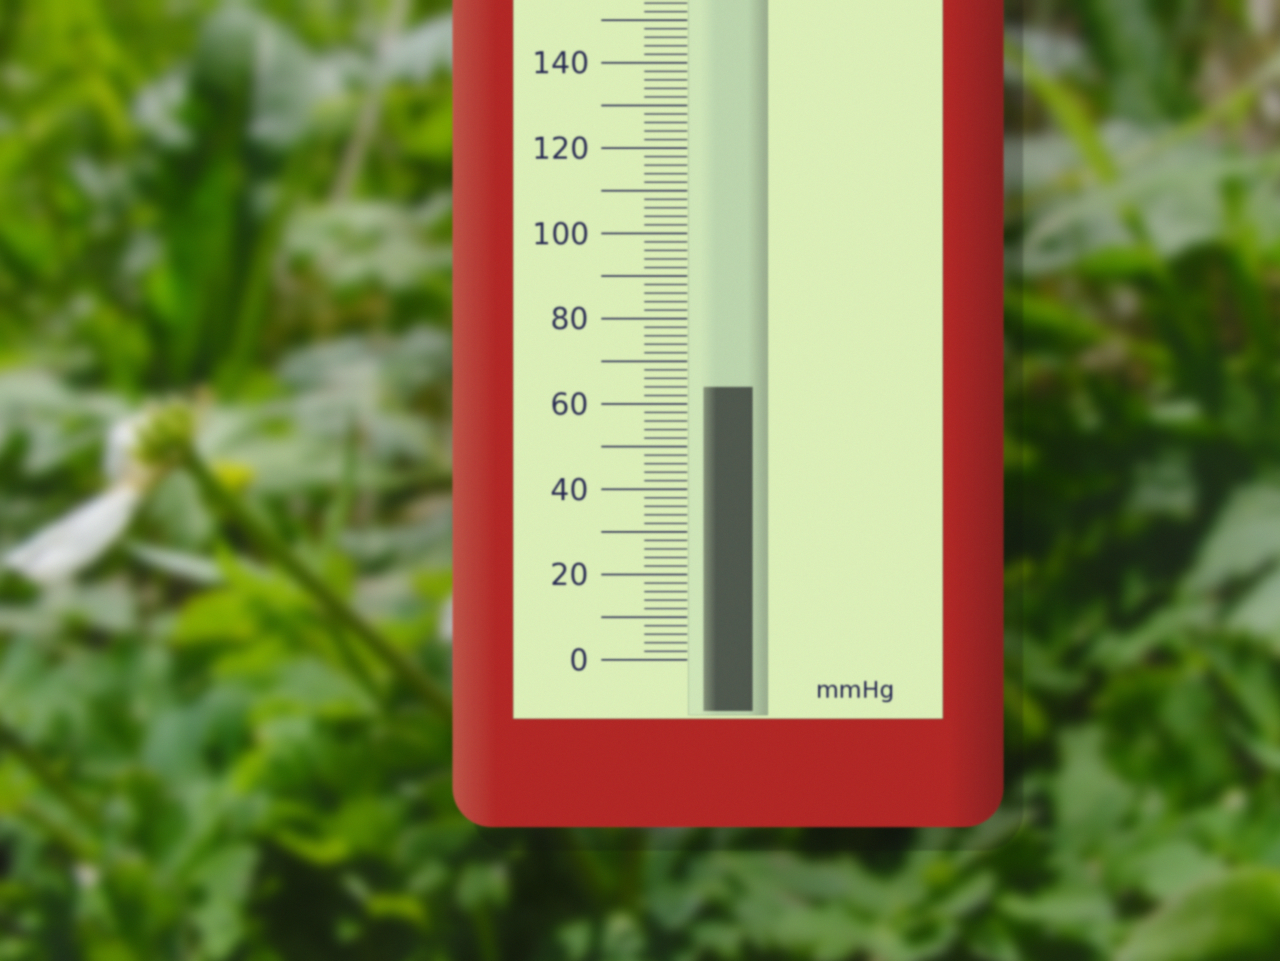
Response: 64 (mmHg)
